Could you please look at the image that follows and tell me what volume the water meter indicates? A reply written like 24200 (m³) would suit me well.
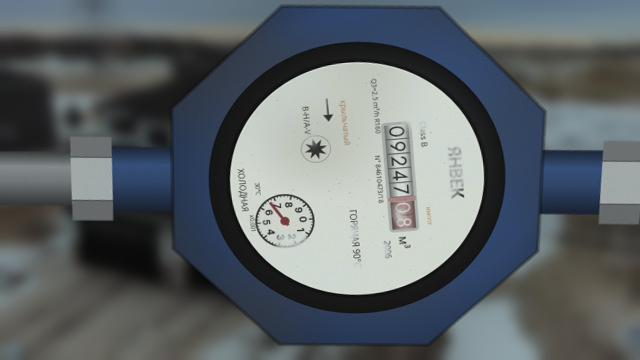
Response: 9247.086 (m³)
